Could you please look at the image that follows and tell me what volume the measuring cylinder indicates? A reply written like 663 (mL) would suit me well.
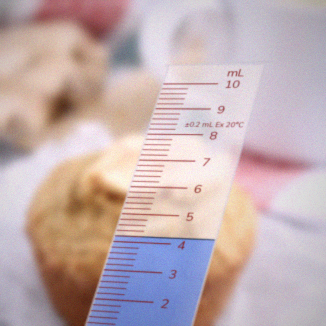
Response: 4.2 (mL)
